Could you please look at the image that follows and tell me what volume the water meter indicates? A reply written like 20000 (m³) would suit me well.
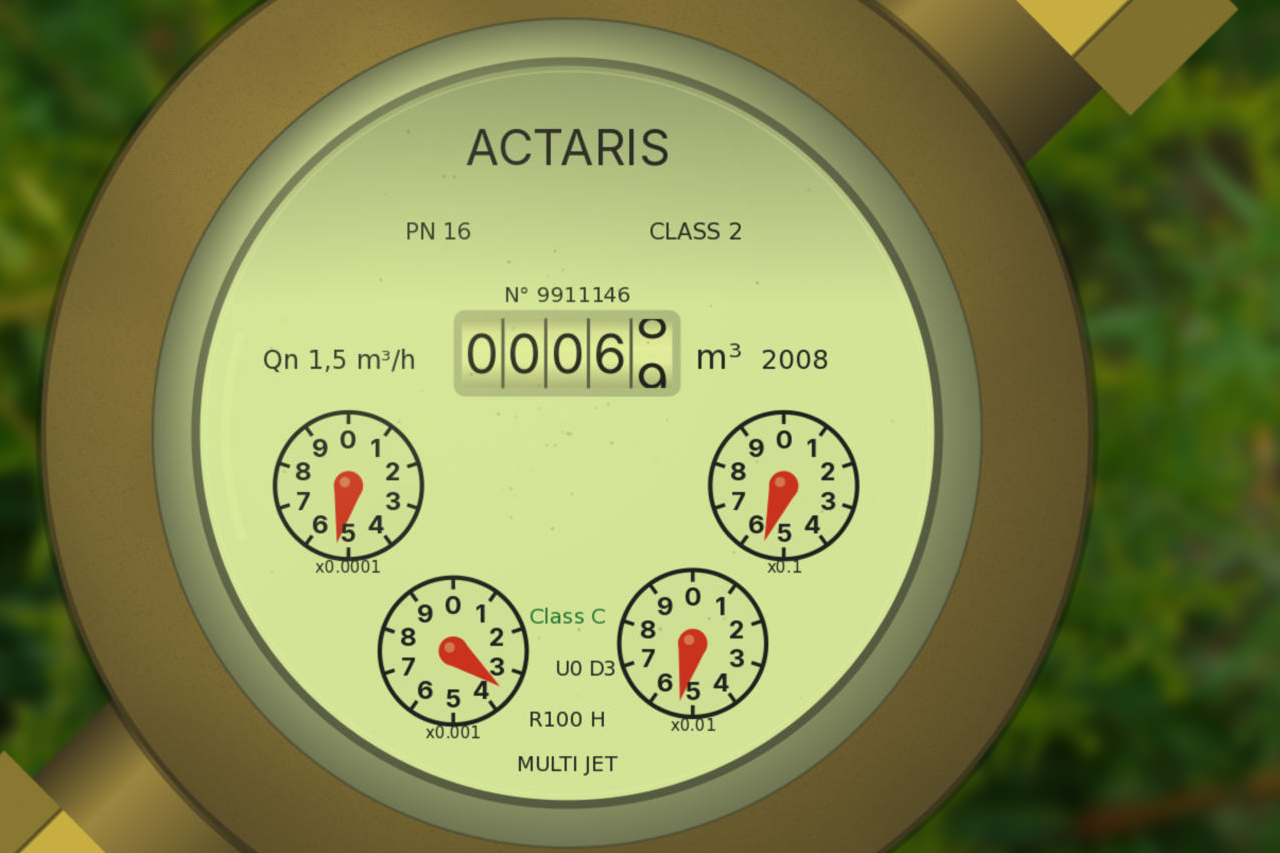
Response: 68.5535 (m³)
